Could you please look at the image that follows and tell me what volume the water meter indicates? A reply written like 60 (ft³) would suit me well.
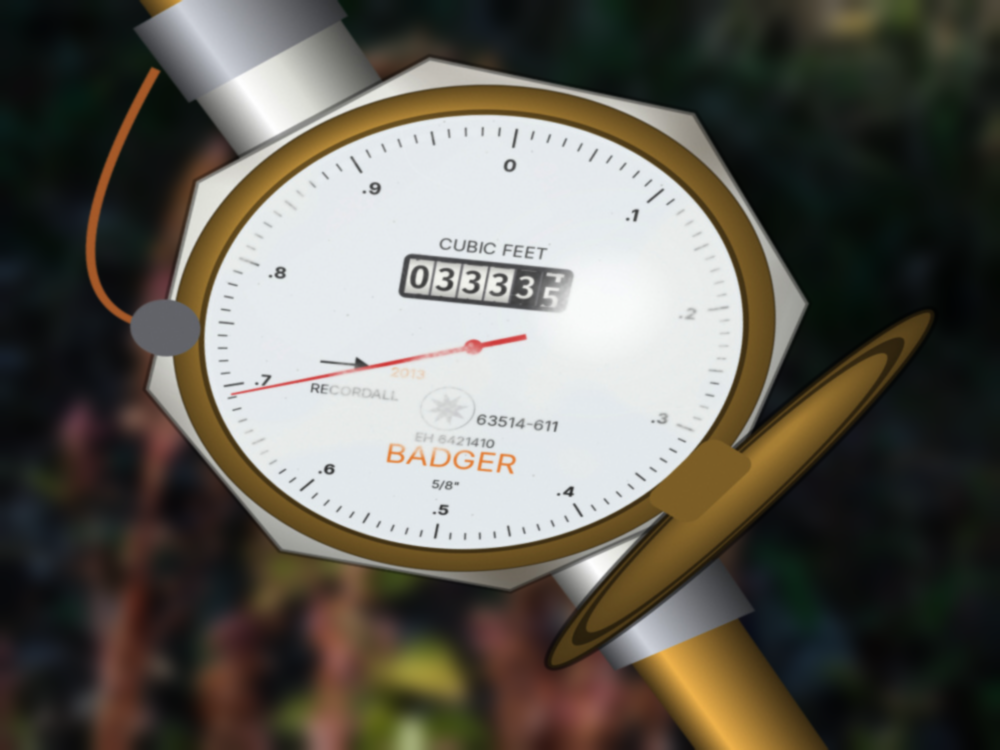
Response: 33334.69 (ft³)
